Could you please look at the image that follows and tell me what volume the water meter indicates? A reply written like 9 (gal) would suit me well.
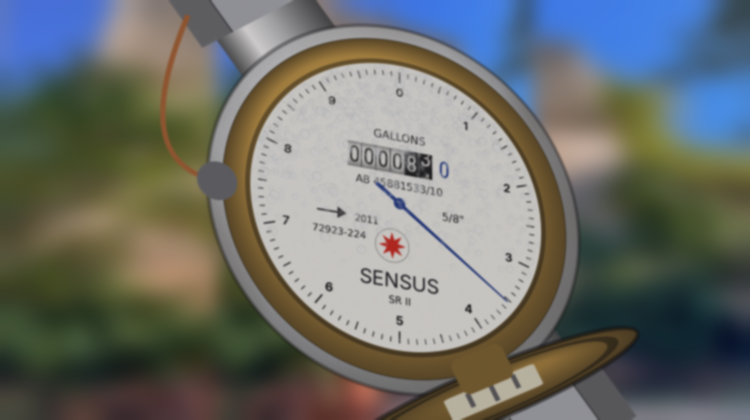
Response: 833.5 (gal)
